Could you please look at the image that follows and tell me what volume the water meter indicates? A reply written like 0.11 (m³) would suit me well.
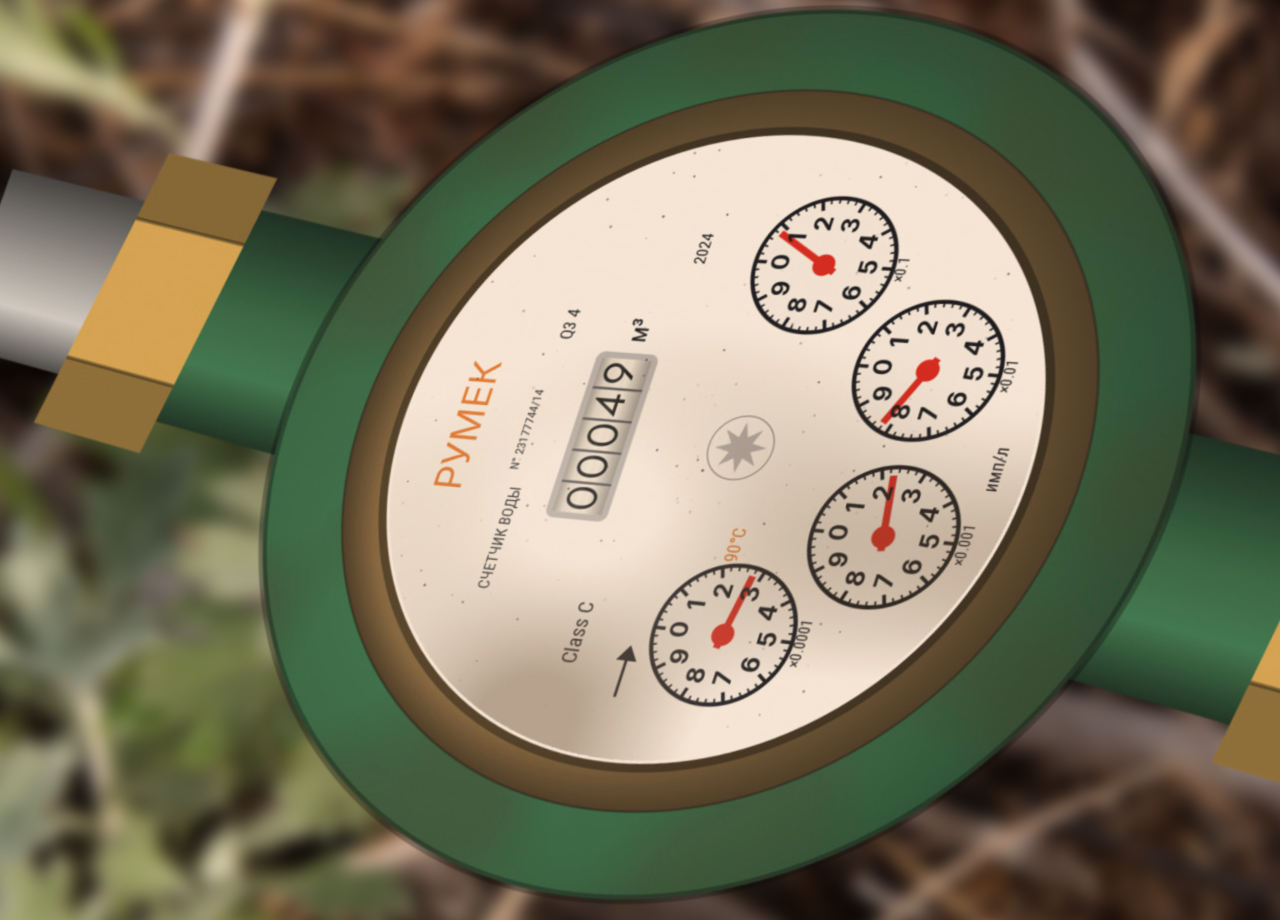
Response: 49.0822 (m³)
